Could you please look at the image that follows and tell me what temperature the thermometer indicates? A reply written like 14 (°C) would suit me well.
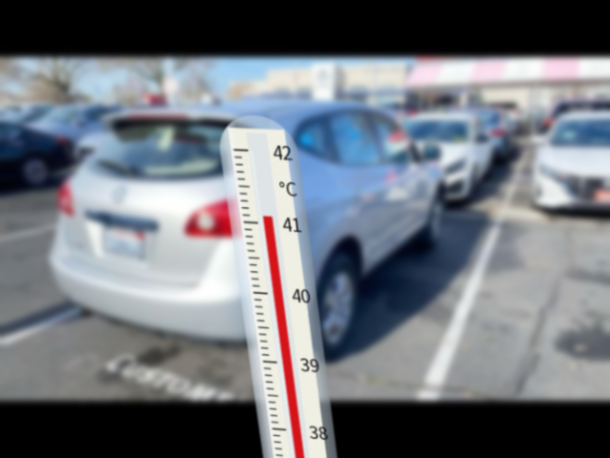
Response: 41.1 (°C)
